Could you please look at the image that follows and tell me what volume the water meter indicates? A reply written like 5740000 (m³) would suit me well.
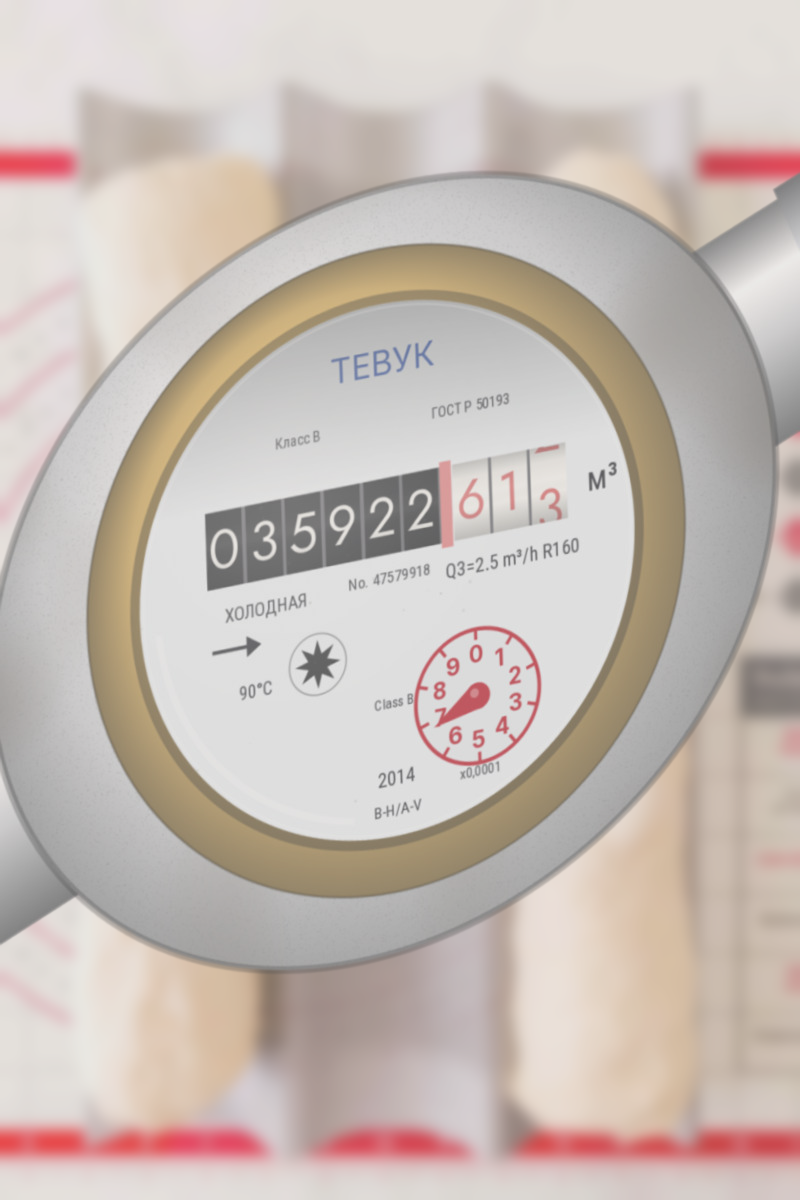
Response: 35922.6126 (m³)
